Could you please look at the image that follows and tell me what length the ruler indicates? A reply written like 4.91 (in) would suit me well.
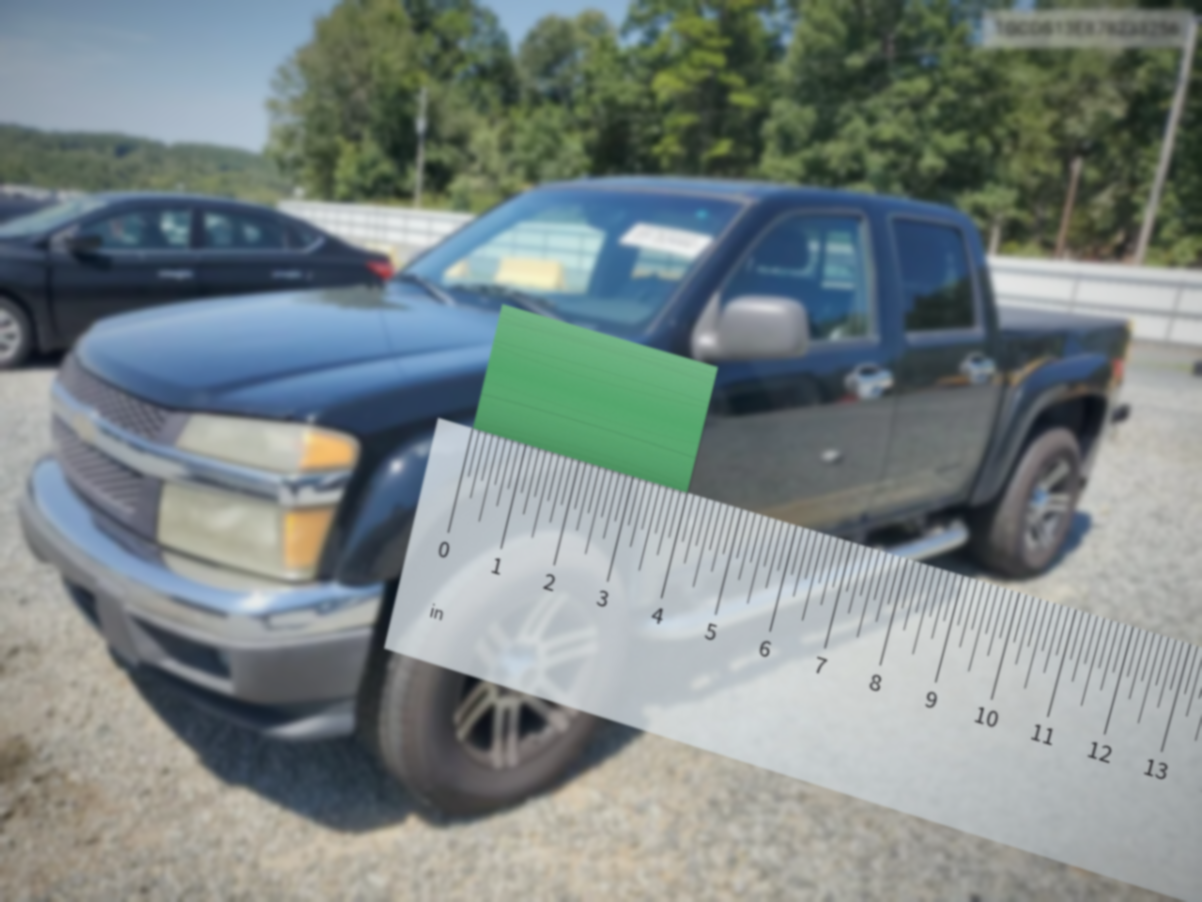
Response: 4 (in)
